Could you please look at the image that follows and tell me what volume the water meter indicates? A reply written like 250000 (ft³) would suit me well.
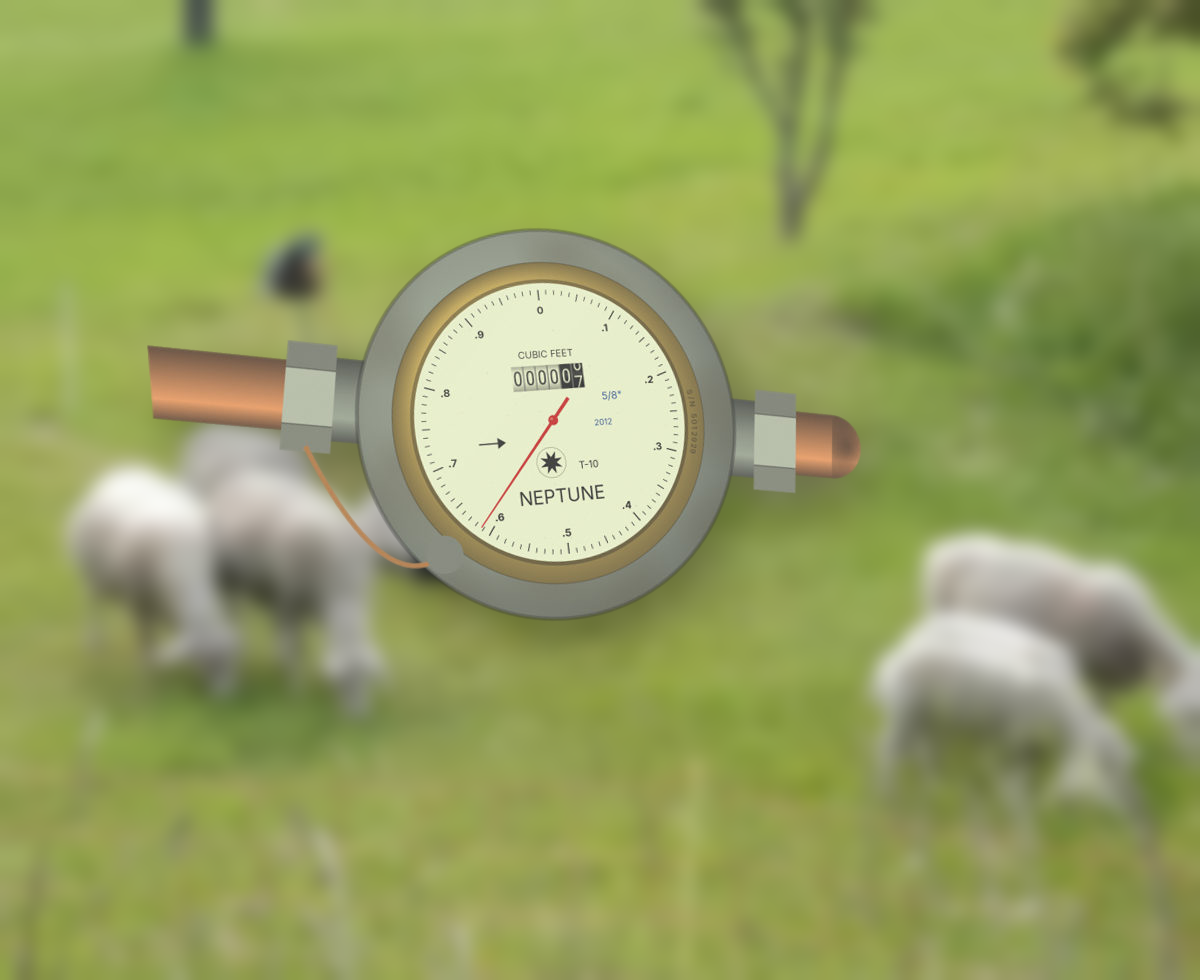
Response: 6.61 (ft³)
